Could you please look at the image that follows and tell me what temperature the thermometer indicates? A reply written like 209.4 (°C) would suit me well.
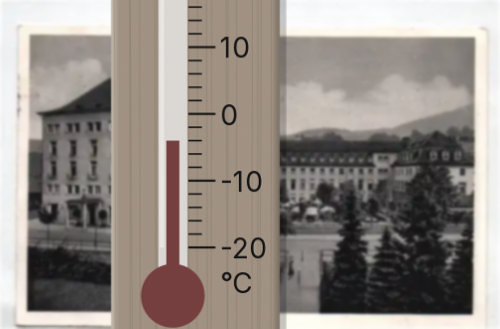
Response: -4 (°C)
